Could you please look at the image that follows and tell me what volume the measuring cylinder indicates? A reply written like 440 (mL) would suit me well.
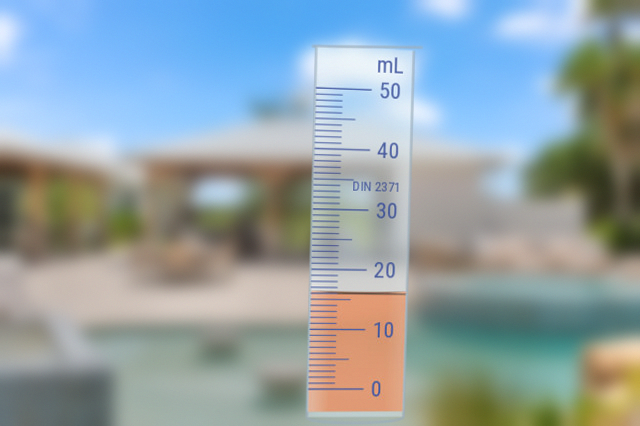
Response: 16 (mL)
